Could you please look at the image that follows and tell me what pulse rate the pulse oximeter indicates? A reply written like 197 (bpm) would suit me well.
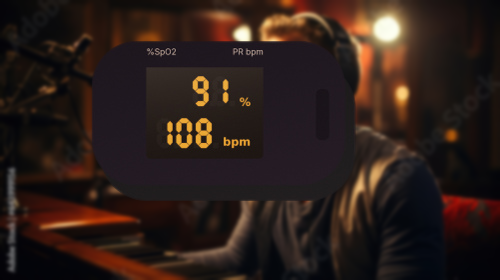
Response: 108 (bpm)
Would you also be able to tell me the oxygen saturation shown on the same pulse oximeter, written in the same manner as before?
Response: 91 (%)
